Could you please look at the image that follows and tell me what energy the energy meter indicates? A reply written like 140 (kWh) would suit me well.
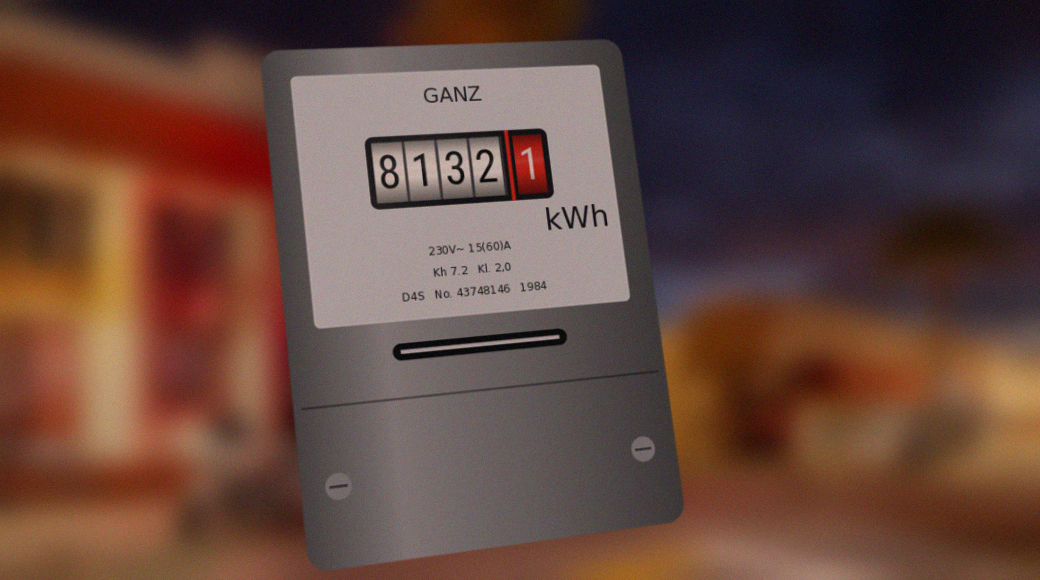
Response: 8132.1 (kWh)
